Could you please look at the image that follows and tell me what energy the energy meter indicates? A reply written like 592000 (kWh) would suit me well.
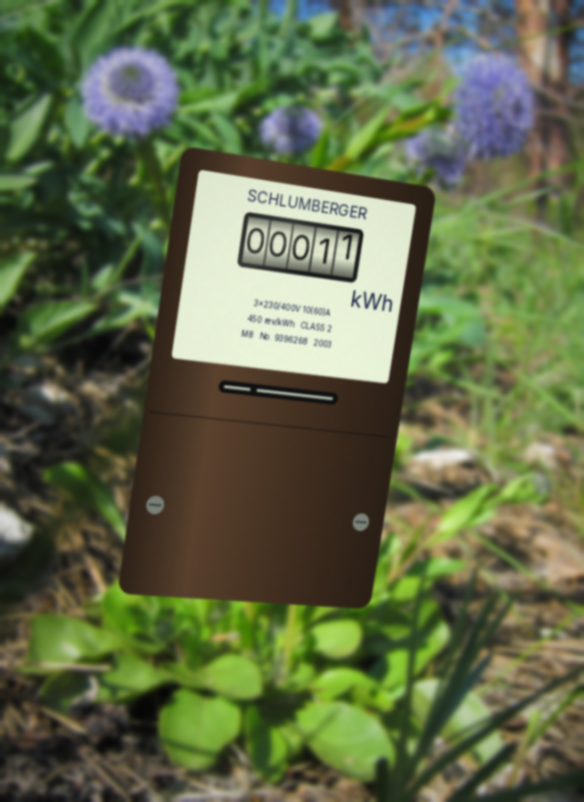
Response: 11 (kWh)
